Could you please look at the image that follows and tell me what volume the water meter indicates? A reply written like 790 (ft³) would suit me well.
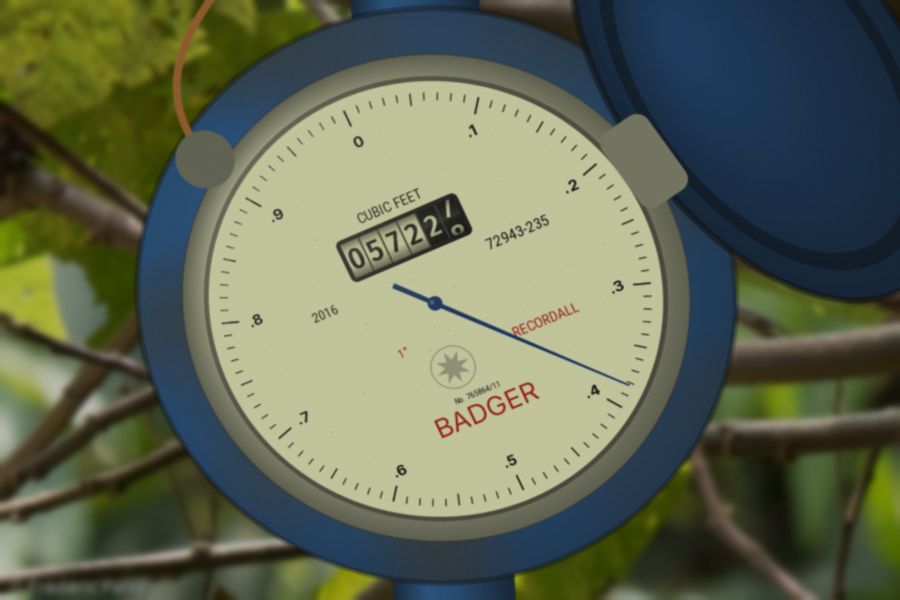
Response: 57227.38 (ft³)
